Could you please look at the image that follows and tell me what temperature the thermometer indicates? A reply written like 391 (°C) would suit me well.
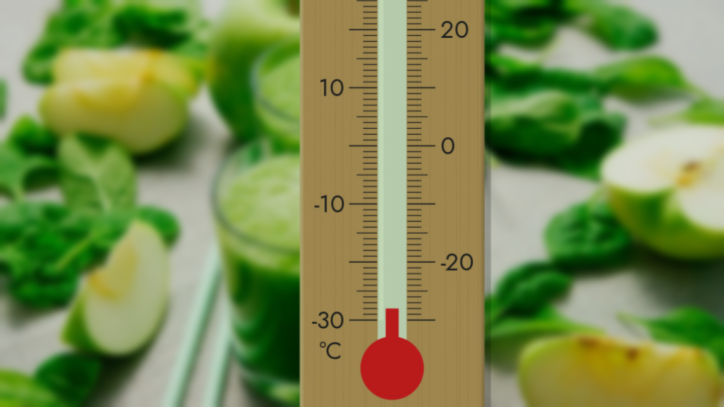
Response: -28 (°C)
